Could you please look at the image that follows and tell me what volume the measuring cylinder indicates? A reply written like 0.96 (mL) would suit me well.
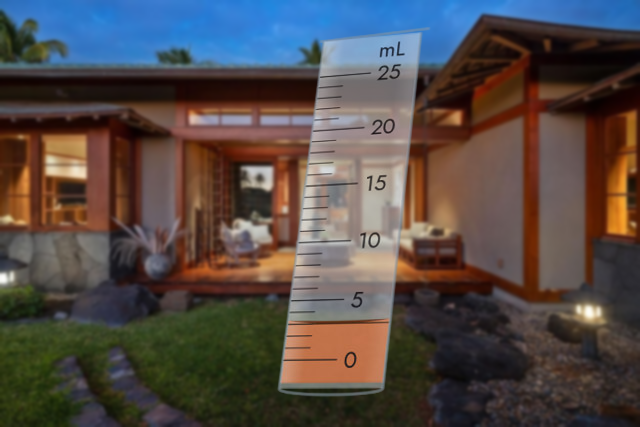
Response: 3 (mL)
